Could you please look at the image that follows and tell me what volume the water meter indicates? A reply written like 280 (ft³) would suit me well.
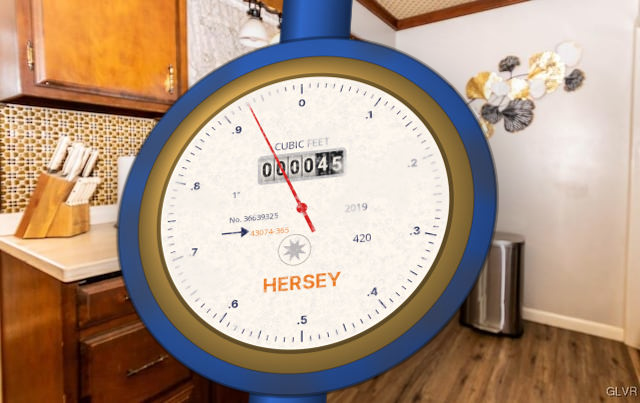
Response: 44.93 (ft³)
